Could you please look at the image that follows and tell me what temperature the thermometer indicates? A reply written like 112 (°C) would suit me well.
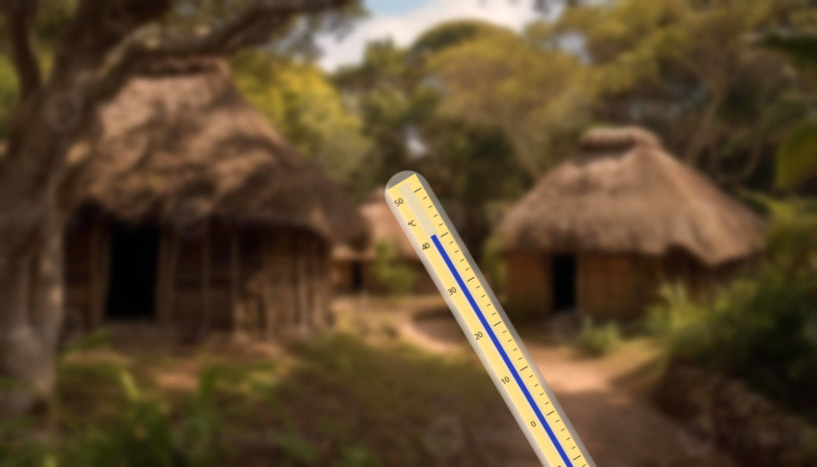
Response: 41 (°C)
